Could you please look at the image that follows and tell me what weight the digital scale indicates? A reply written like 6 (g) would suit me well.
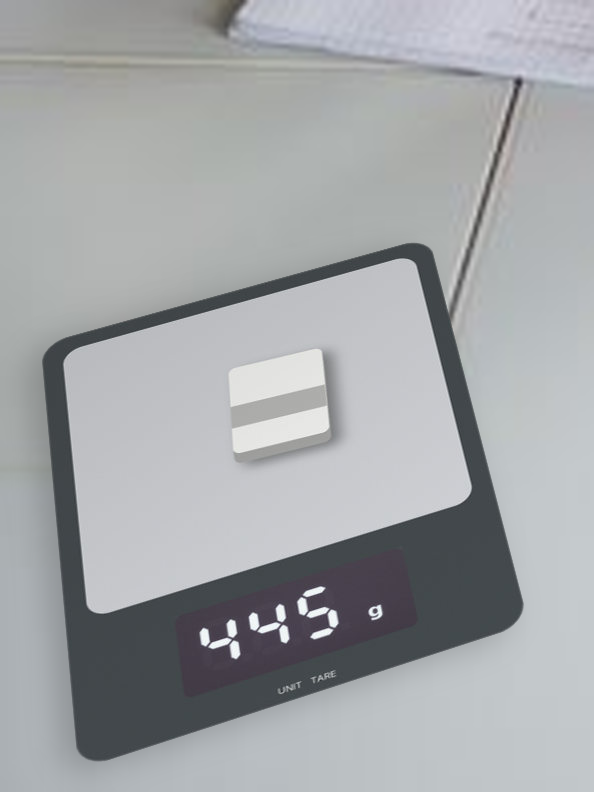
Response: 445 (g)
